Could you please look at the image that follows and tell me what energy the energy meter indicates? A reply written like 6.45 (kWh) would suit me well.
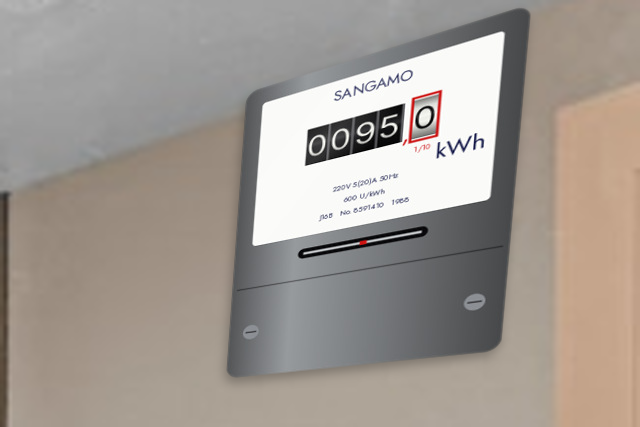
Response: 95.0 (kWh)
